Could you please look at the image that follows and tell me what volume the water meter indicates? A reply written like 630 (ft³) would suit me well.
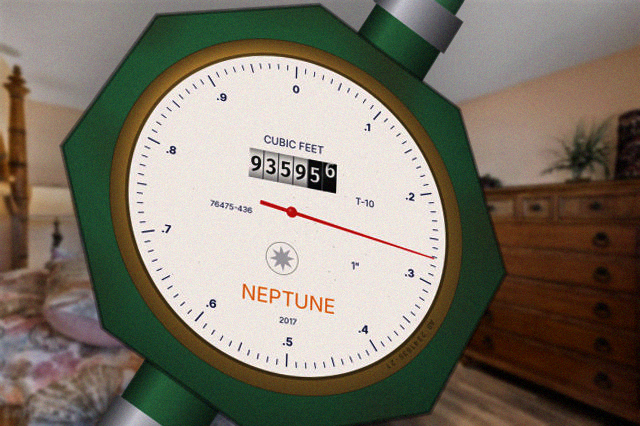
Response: 935956.27 (ft³)
